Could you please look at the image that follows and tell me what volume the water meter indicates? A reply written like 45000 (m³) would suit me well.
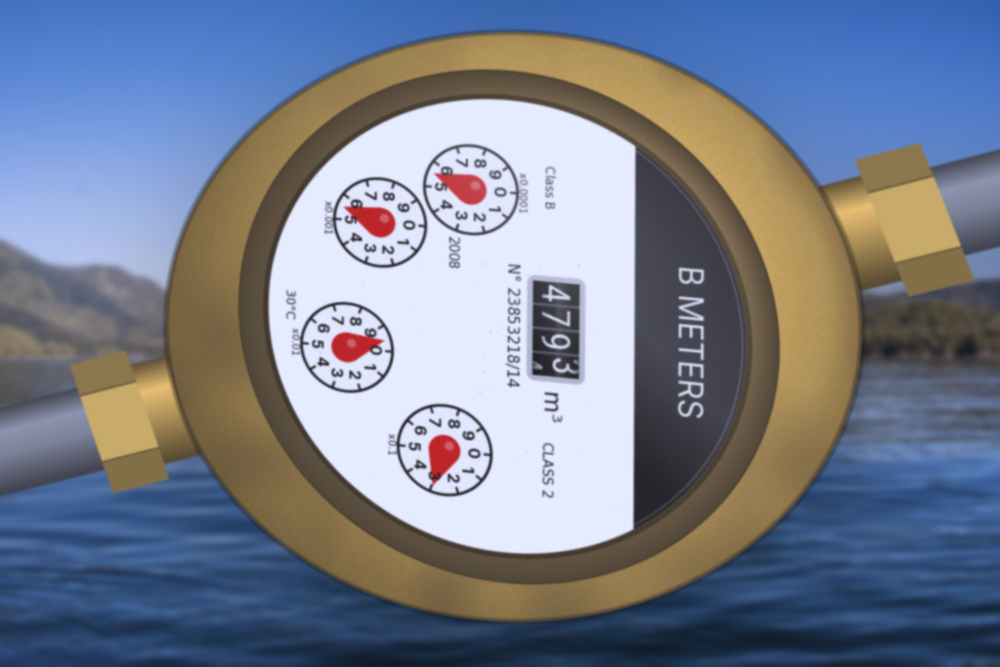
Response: 4793.2955 (m³)
